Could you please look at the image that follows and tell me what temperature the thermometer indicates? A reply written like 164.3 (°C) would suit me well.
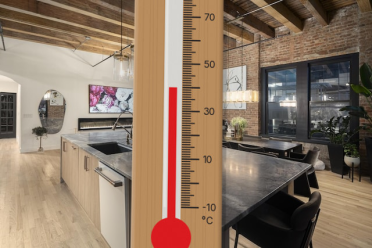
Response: 40 (°C)
